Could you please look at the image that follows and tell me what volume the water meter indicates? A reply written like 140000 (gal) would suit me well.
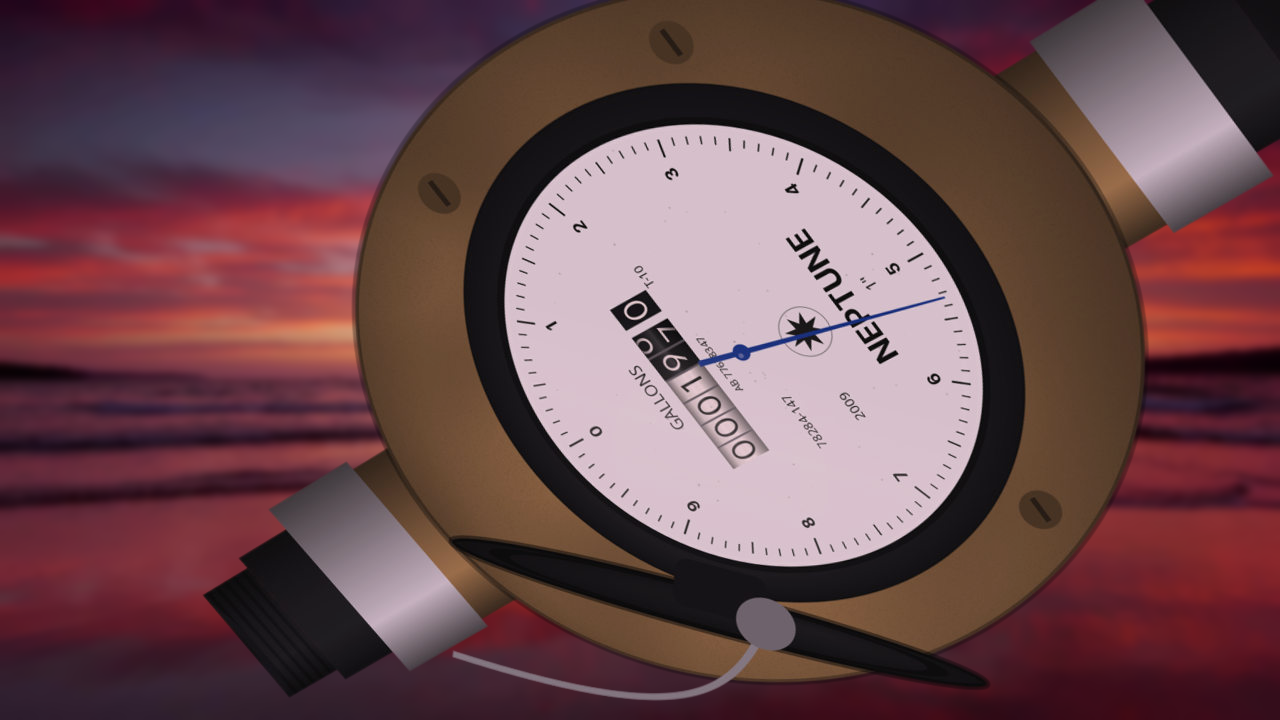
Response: 1965.3 (gal)
